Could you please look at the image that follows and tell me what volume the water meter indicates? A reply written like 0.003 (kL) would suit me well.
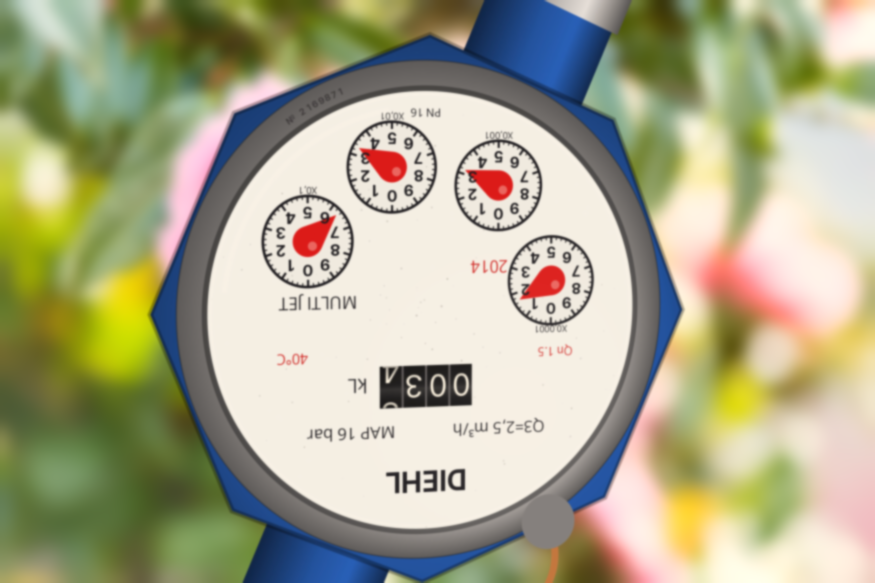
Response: 33.6331 (kL)
